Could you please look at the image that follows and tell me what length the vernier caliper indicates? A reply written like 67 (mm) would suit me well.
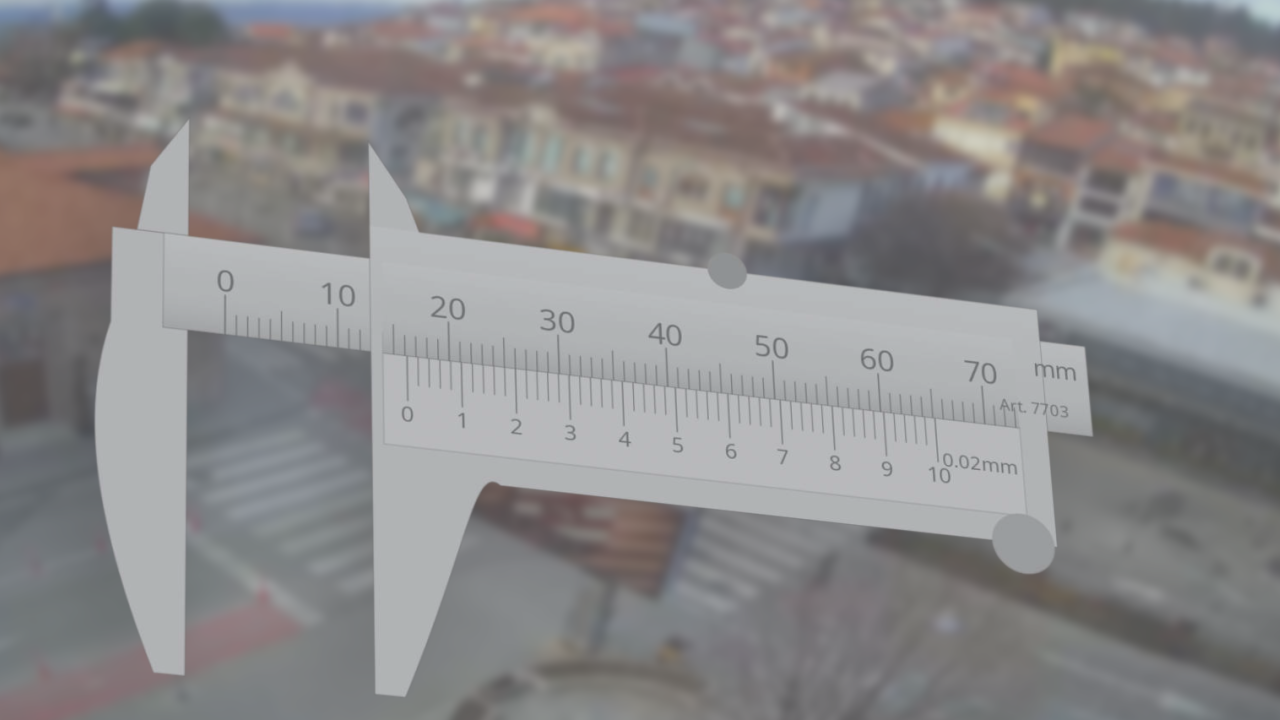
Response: 16.2 (mm)
